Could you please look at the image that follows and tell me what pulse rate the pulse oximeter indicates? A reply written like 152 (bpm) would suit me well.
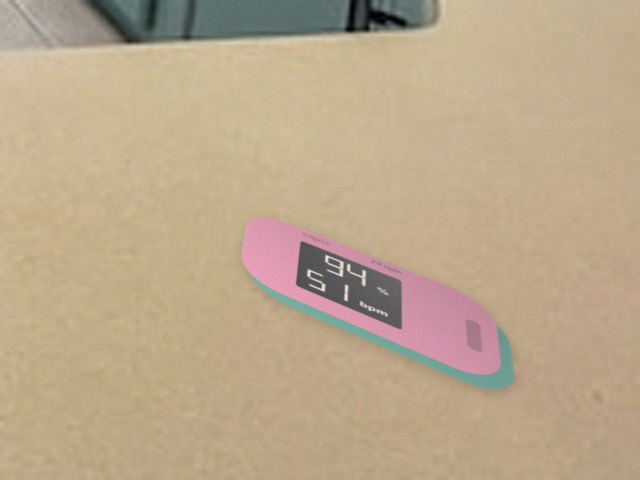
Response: 51 (bpm)
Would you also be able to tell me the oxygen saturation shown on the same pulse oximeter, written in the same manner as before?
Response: 94 (%)
